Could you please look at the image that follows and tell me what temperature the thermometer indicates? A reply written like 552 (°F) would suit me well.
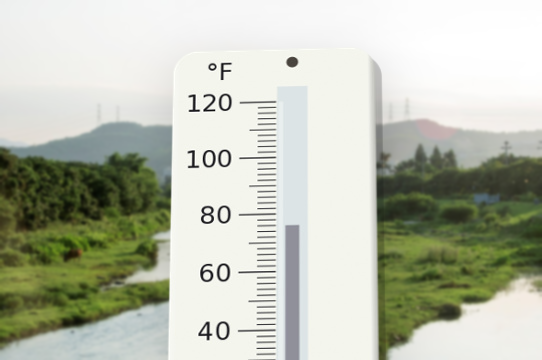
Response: 76 (°F)
